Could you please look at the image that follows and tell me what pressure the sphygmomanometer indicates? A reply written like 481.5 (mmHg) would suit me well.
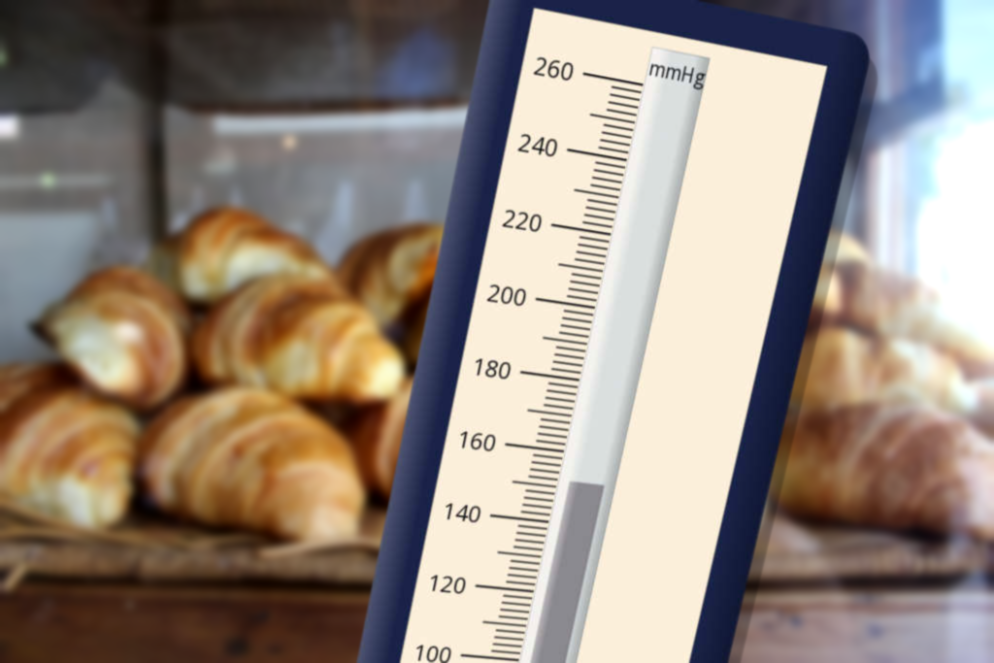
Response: 152 (mmHg)
